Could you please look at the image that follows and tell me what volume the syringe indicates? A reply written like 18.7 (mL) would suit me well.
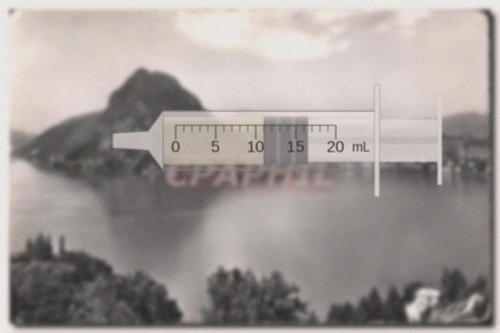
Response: 11 (mL)
